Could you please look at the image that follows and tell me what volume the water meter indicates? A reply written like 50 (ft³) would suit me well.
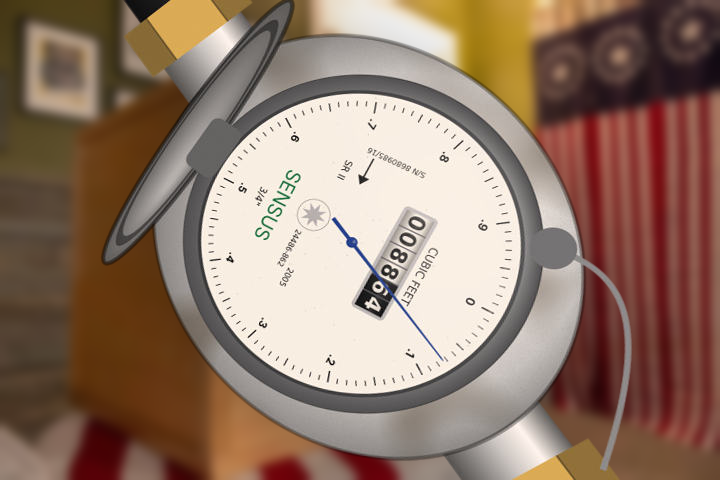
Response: 8864.07 (ft³)
